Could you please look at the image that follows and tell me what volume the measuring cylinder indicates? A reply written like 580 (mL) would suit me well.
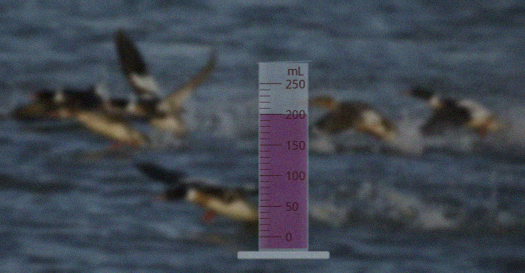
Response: 200 (mL)
